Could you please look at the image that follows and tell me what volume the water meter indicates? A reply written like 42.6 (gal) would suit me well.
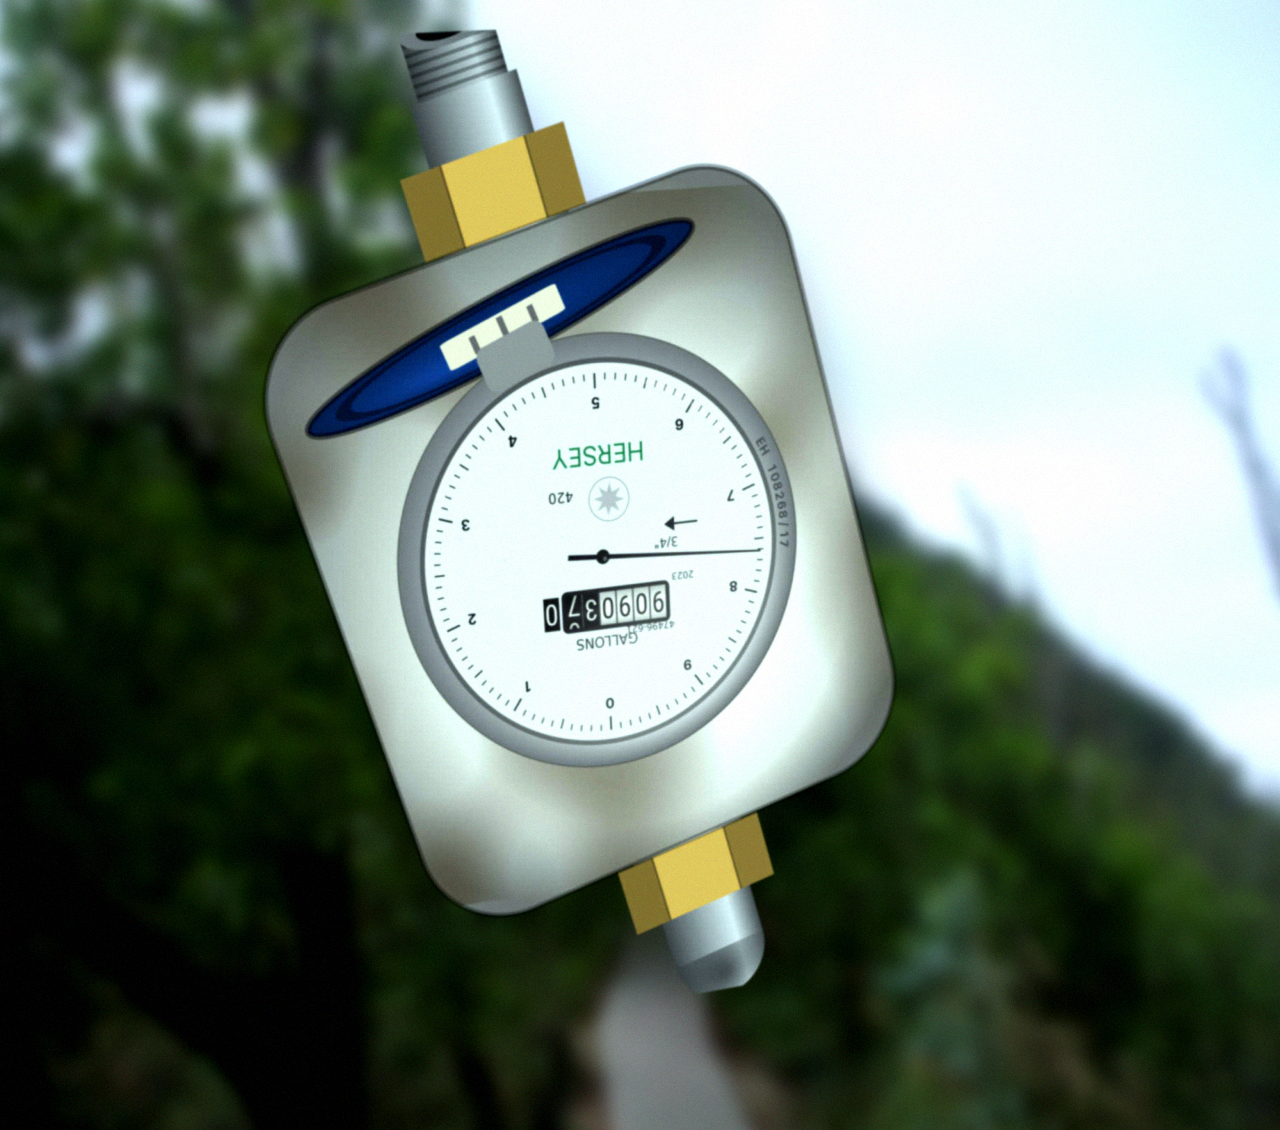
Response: 9090367.6 (gal)
